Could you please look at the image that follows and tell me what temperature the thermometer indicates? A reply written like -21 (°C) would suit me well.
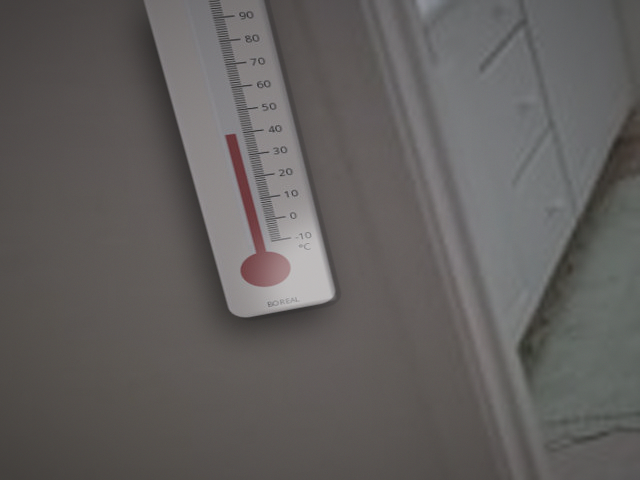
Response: 40 (°C)
